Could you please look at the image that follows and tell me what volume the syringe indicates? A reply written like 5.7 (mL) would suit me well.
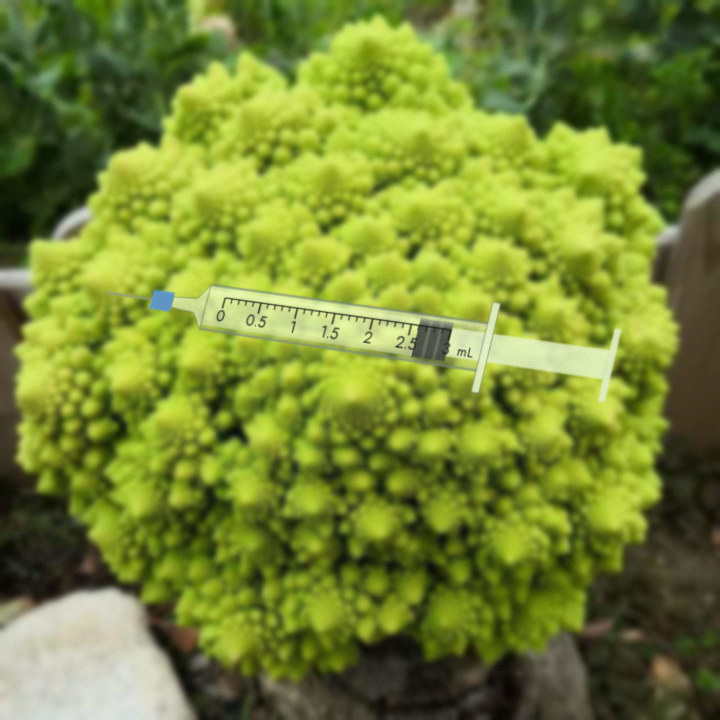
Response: 2.6 (mL)
